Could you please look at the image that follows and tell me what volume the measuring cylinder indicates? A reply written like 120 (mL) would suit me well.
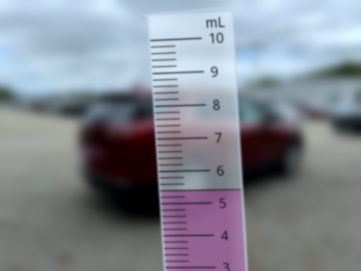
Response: 5.4 (mL)
